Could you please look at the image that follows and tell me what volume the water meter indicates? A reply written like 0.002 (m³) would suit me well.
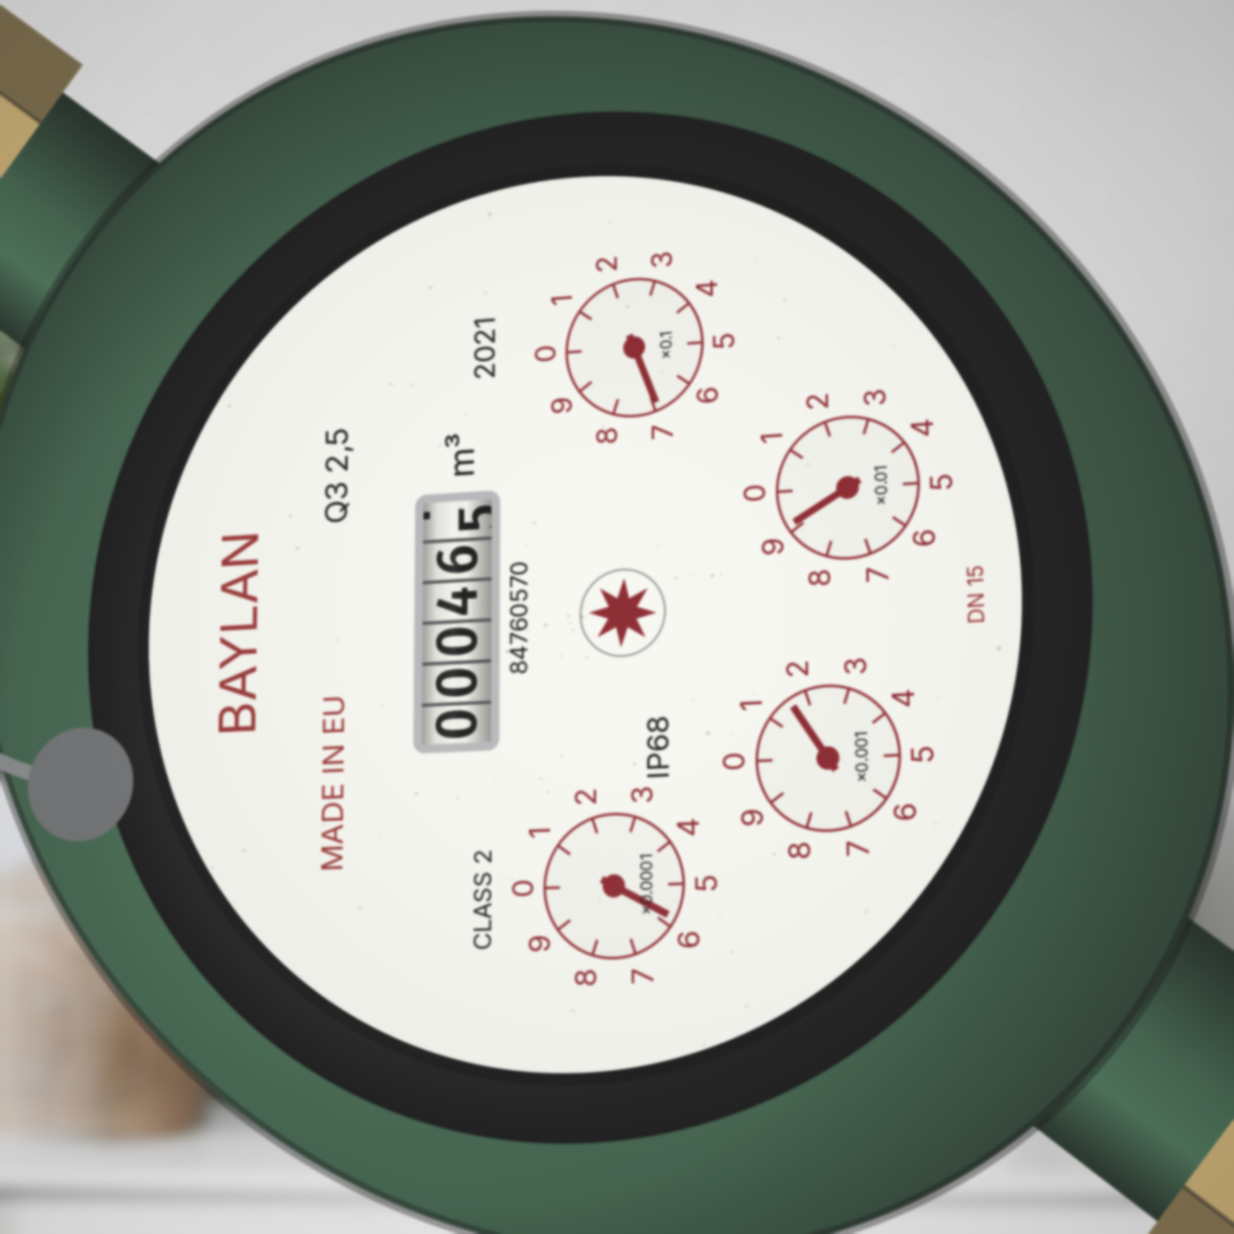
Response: 464.6915 (m³)
